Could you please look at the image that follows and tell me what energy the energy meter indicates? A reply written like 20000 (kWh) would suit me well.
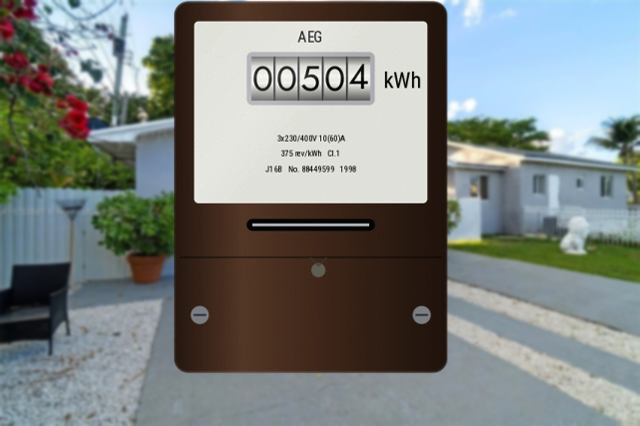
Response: 504 (kWh)
